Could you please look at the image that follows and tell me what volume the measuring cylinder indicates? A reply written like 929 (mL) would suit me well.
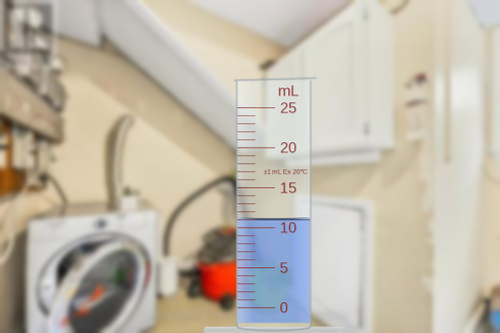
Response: 11 (mL)
